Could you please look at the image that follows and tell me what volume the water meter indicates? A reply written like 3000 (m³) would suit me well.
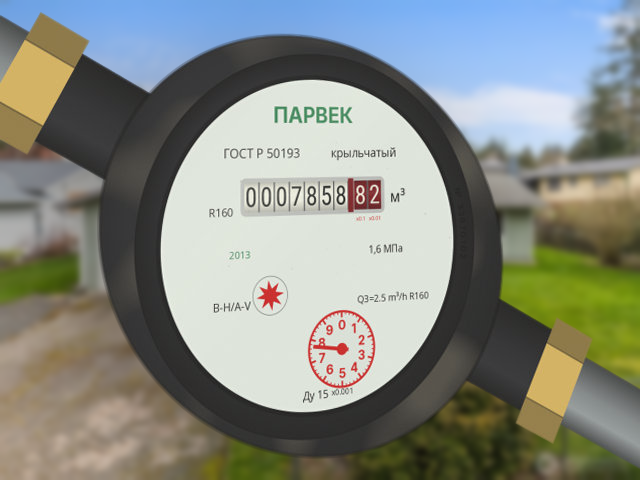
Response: 7858.827 (m³)
